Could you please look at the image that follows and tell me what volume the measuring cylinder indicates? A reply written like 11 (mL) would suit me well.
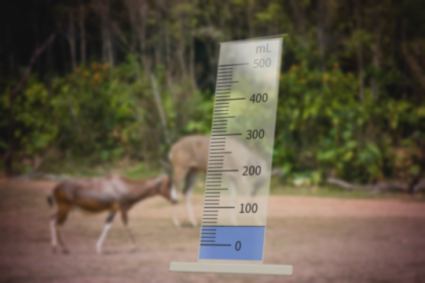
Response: 50 (mL)
